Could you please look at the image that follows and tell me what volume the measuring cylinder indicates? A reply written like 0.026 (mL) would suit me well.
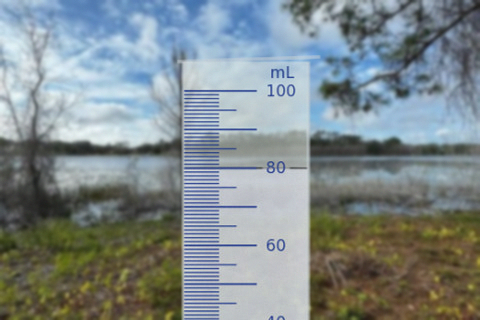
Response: 80 (mL)
